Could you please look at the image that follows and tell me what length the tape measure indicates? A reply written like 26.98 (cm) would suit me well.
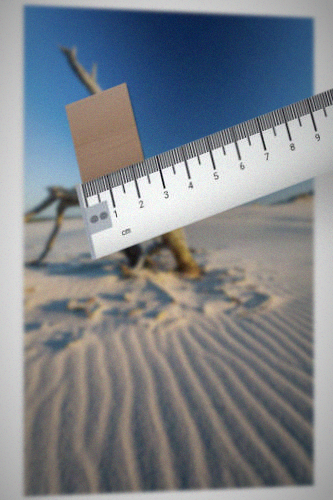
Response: 2.5 (cm)
